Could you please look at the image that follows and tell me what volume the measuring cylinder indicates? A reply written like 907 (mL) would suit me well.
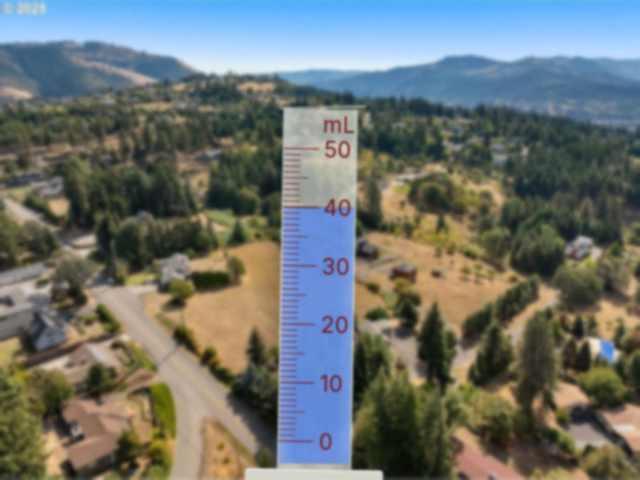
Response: 40 (mL)
